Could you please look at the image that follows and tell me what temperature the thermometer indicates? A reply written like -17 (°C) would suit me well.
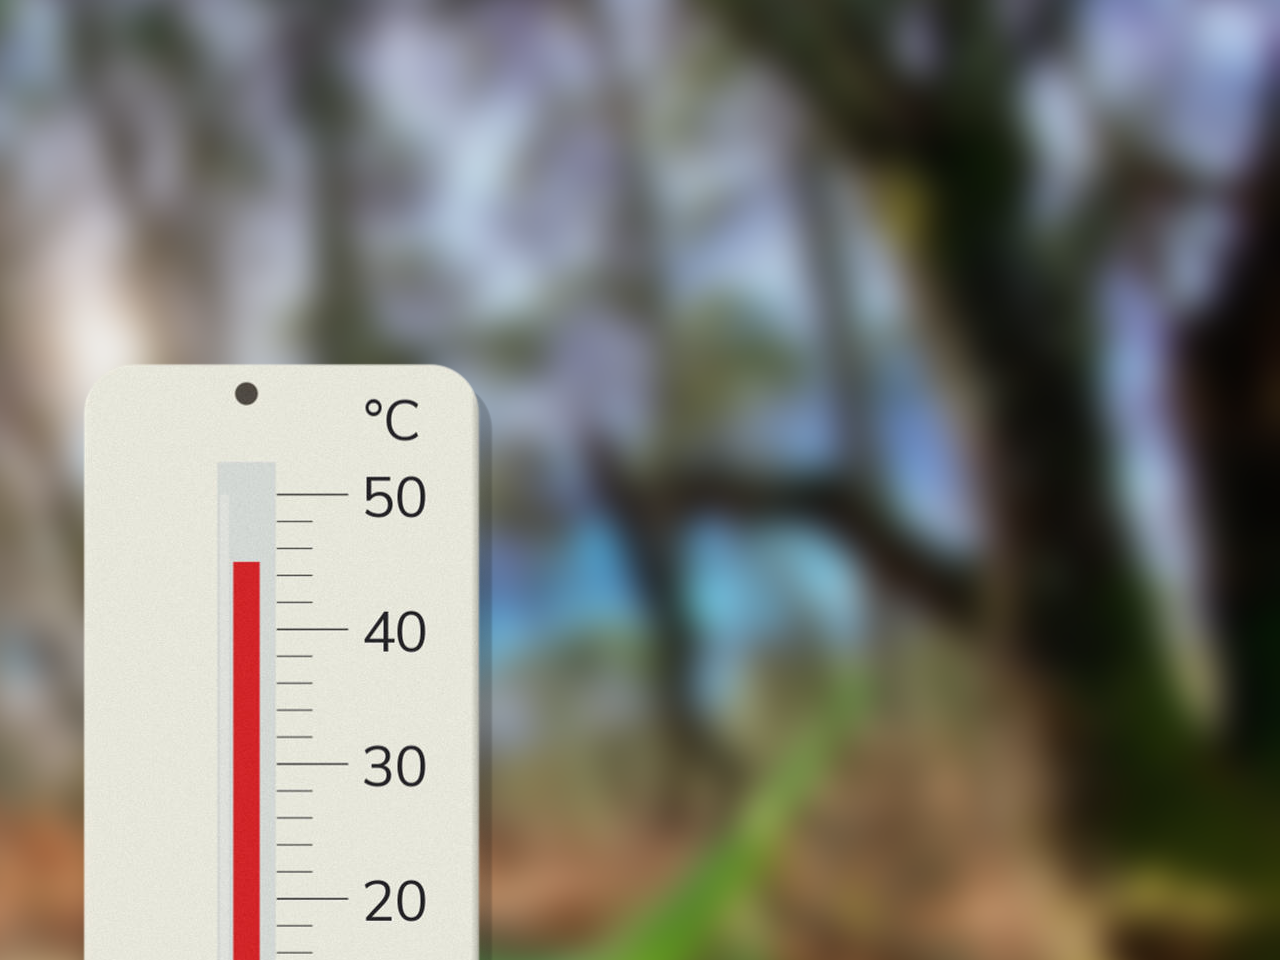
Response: 45 (°C)
